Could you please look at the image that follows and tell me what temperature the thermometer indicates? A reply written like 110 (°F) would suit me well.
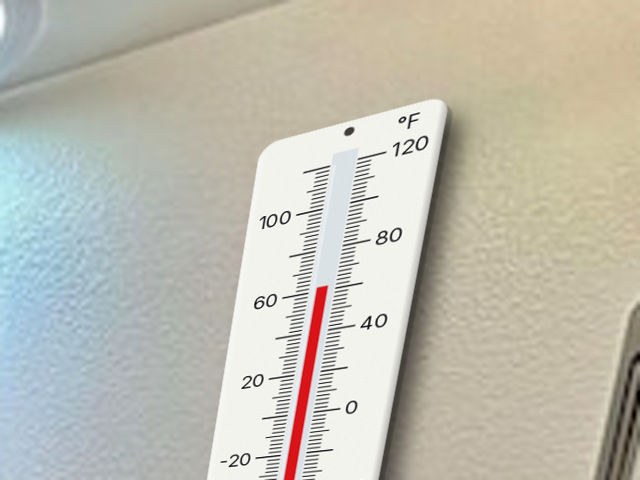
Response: 62 (°F)
